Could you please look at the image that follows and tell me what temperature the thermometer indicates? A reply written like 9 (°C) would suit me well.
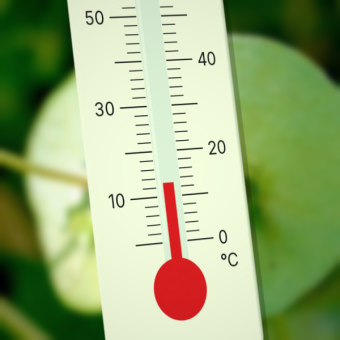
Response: 13 (°C)
